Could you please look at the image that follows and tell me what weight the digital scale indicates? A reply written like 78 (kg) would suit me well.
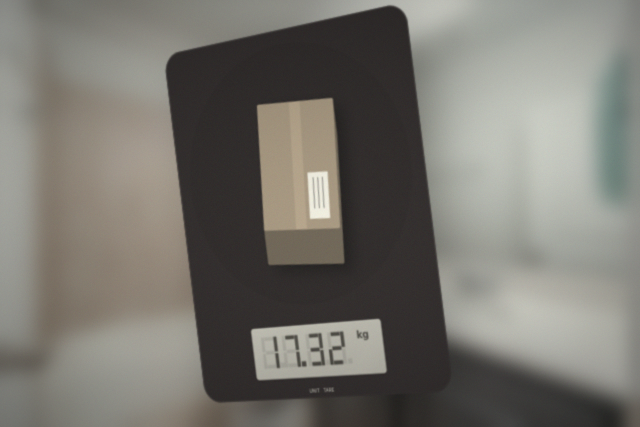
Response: 17.32 (kg)
